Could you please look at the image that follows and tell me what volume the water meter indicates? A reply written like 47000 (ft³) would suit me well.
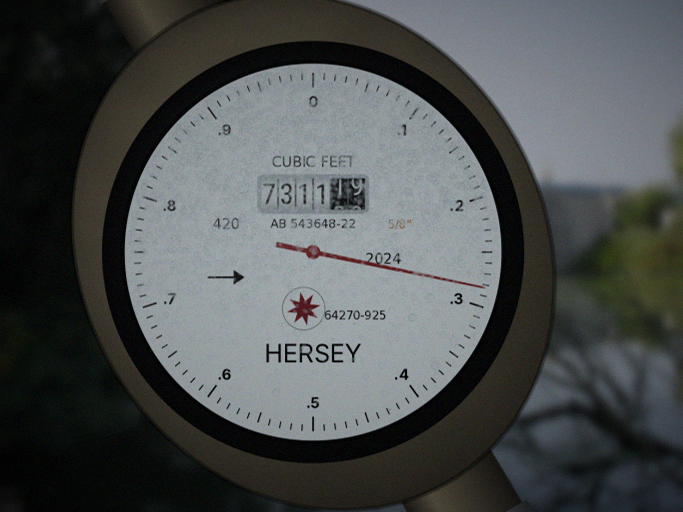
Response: 731119.28 (ft³)
